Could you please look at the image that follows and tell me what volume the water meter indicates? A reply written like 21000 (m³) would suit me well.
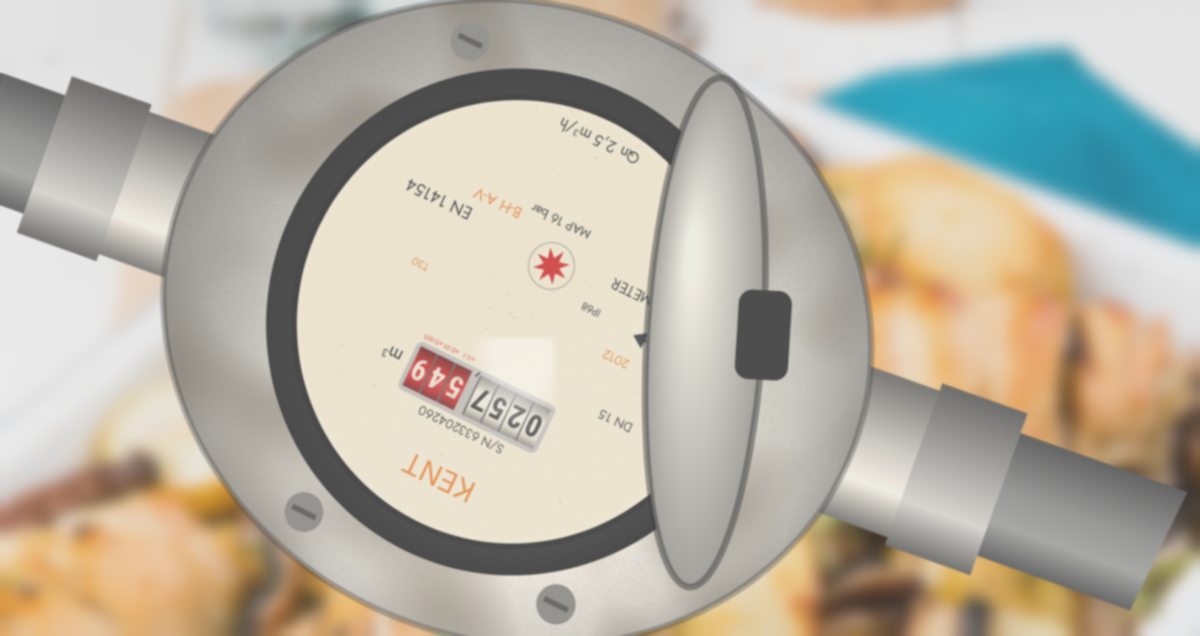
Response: 257.549 (m³)
